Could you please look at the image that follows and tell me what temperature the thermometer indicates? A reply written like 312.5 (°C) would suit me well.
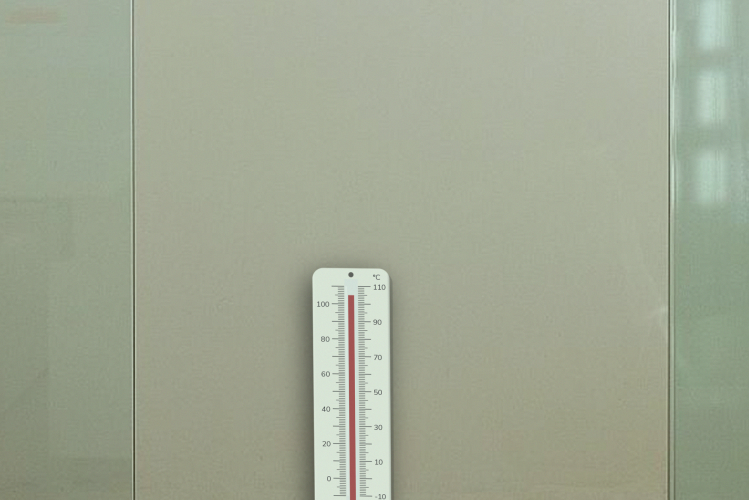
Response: 105 (°C)
